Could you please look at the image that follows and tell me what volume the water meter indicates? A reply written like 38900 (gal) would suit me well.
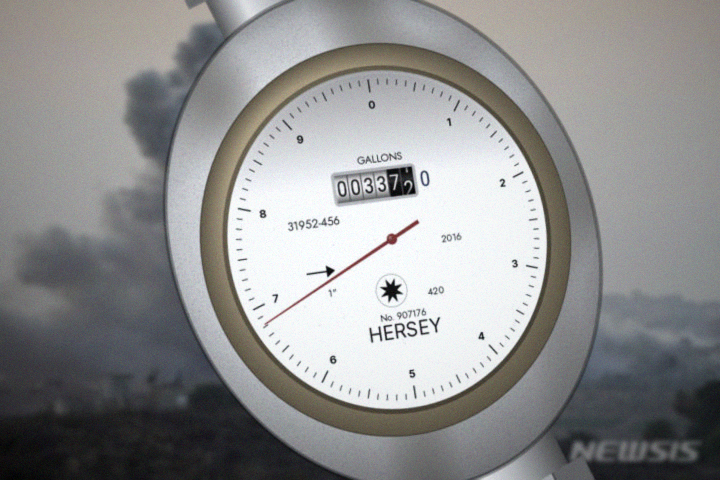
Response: 33716.8 (gal)
